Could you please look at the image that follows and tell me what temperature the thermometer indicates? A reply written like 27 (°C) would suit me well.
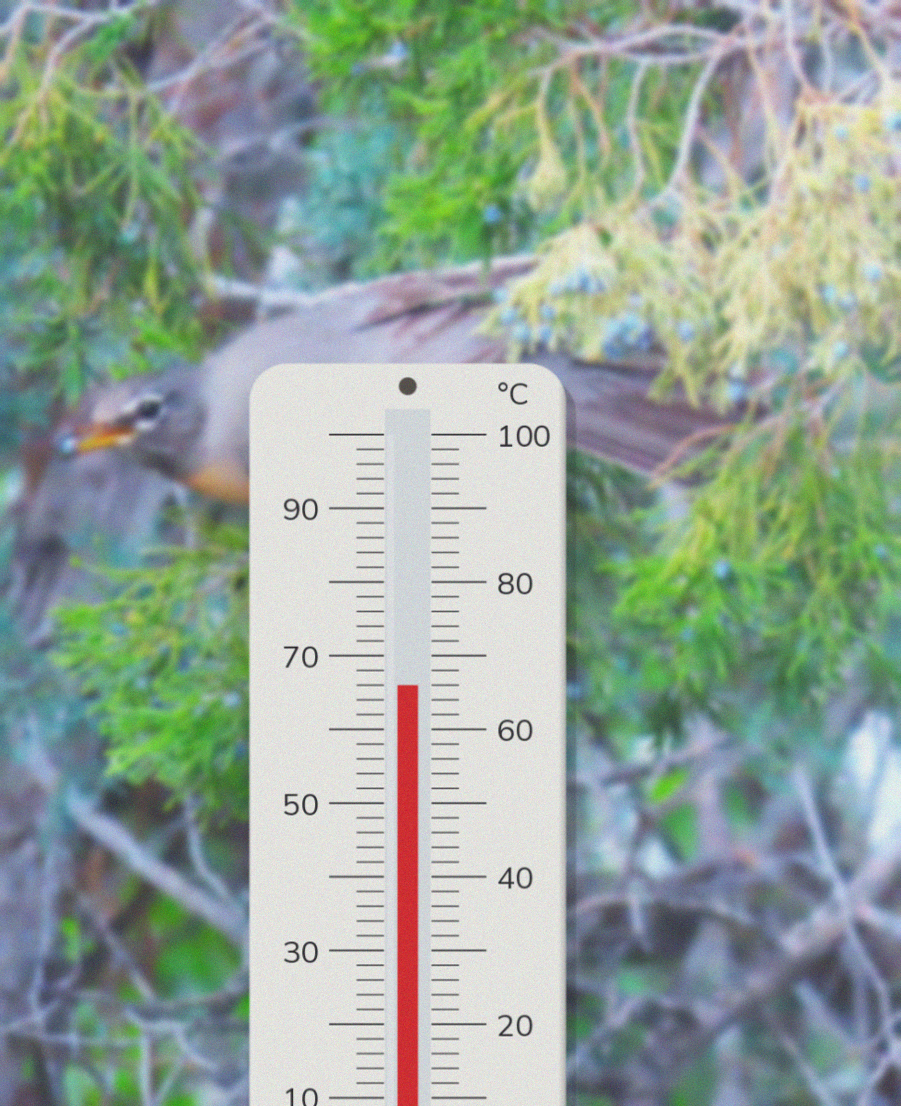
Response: 66 (°C)
